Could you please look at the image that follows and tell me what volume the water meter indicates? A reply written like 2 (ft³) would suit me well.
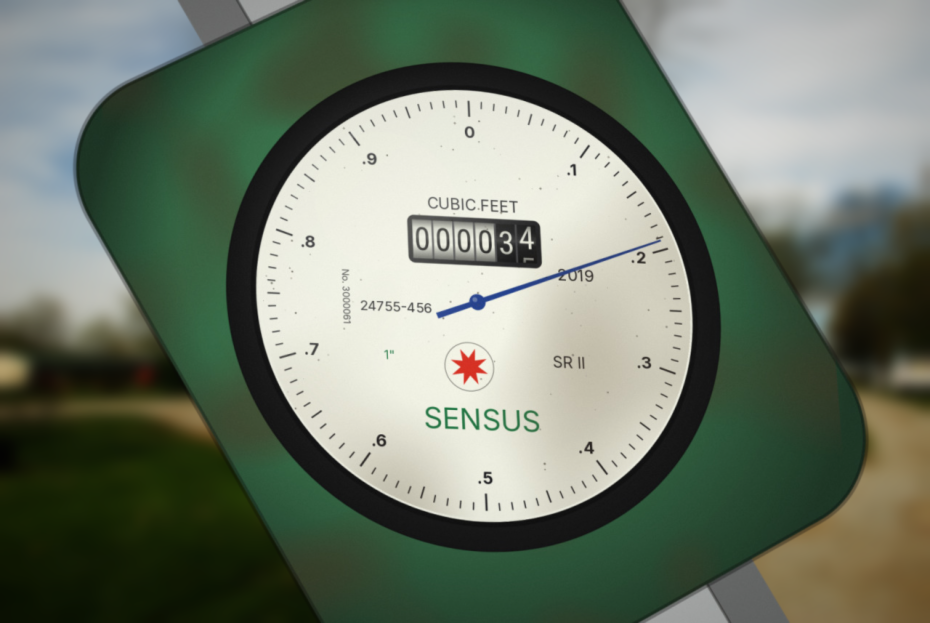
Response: 34.19 (ft³)
